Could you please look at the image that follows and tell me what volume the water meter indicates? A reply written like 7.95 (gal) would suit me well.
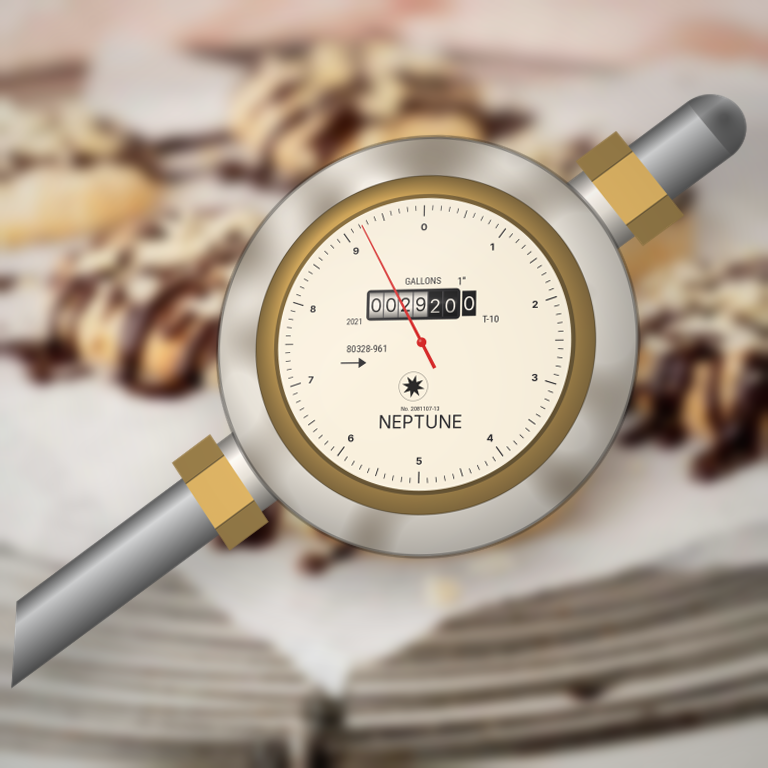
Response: 29199.2 (gal)
